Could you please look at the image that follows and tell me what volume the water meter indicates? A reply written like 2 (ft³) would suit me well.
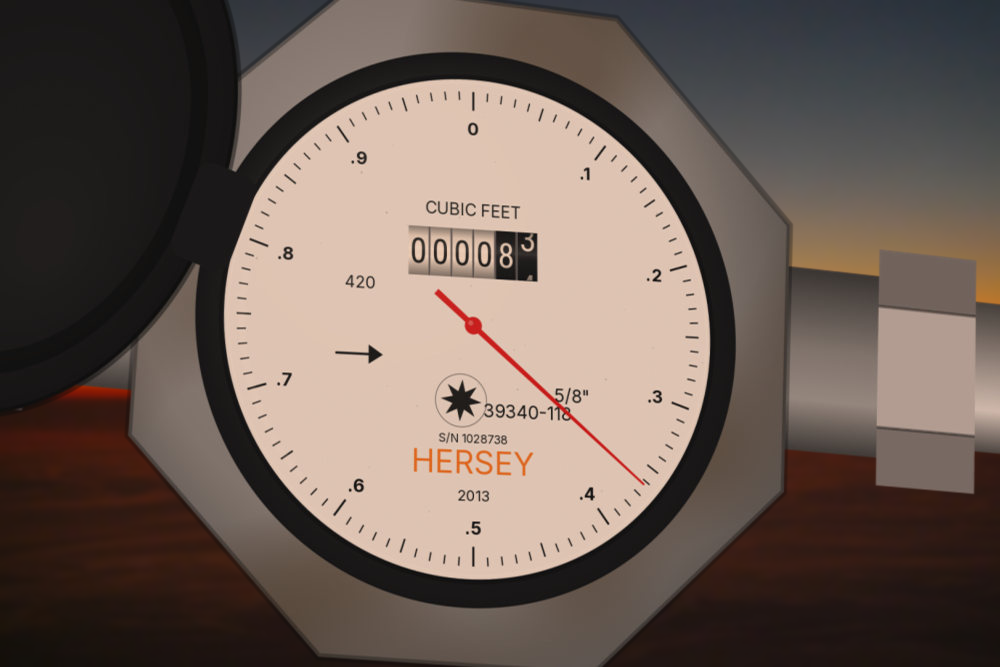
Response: 83.36 (ft³)
